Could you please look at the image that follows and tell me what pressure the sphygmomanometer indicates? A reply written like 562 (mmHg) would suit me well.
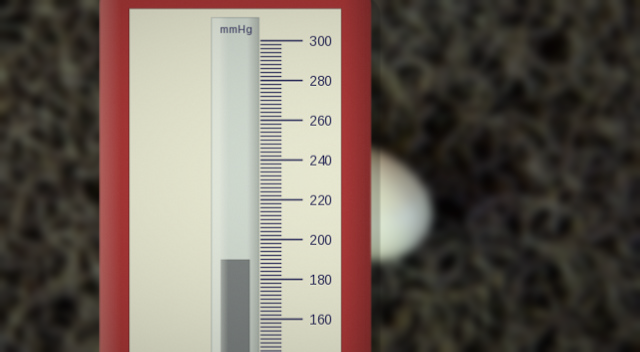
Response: 190 (mmHg)
